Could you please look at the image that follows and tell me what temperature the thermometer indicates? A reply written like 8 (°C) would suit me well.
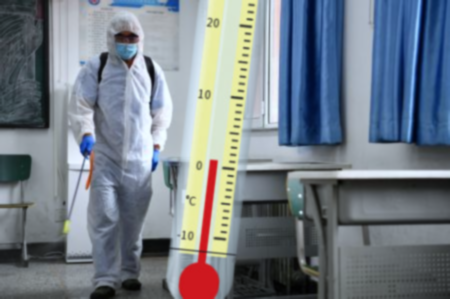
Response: 1 (°C)
